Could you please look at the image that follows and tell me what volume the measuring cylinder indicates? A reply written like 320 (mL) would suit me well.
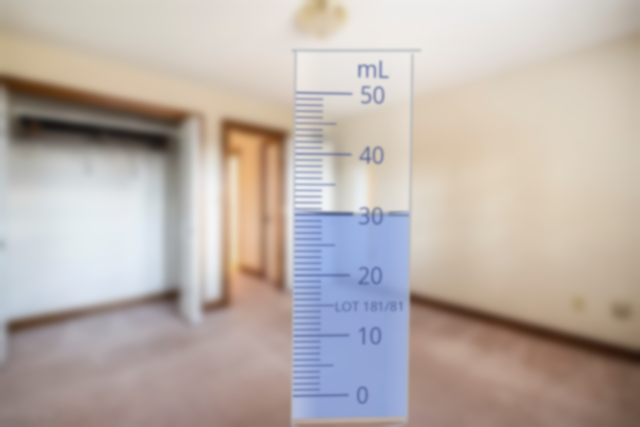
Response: 30 (mL)
